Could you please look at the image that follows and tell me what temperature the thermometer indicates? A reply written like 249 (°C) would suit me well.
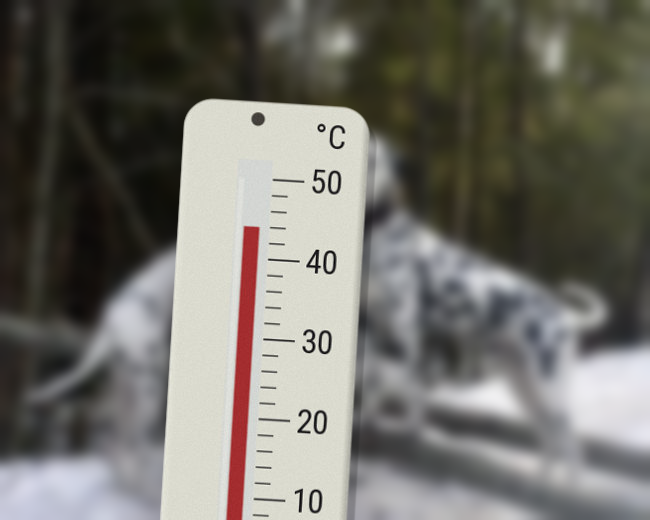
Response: 44 (°C)
